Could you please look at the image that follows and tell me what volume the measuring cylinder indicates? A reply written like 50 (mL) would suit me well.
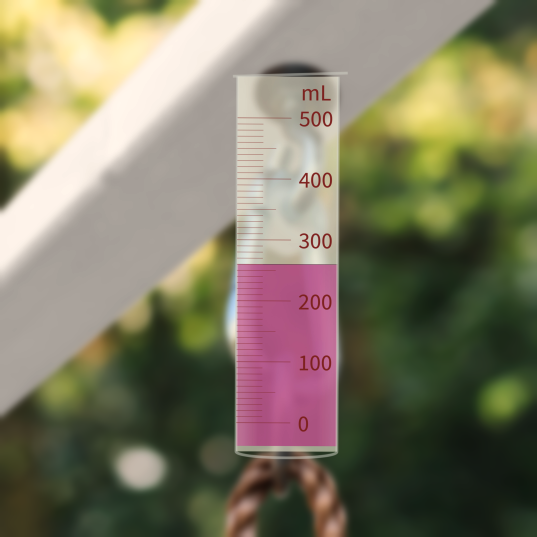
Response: 260 (mL)
